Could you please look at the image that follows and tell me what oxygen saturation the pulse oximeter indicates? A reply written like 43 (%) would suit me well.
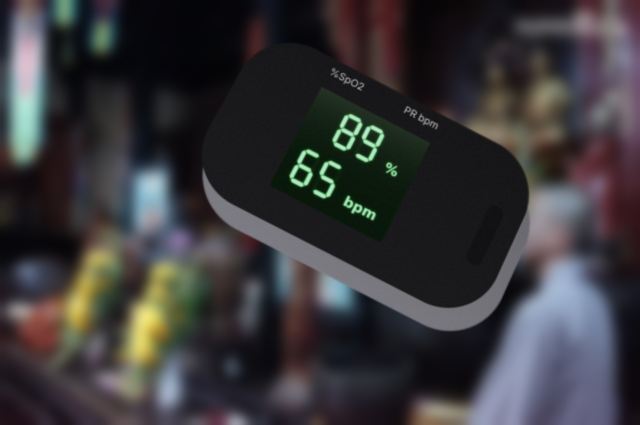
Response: 89 (%)
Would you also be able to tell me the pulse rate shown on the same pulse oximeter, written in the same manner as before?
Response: 65 (bpm)
